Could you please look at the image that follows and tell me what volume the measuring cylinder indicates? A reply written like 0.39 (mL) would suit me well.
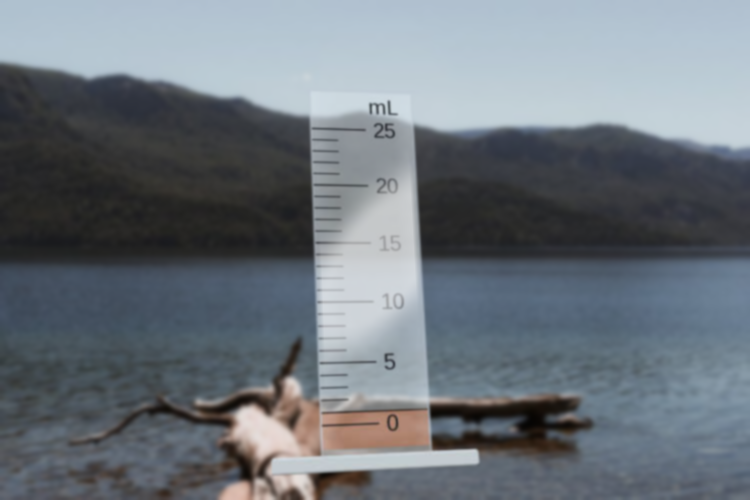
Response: 1 (mL)
